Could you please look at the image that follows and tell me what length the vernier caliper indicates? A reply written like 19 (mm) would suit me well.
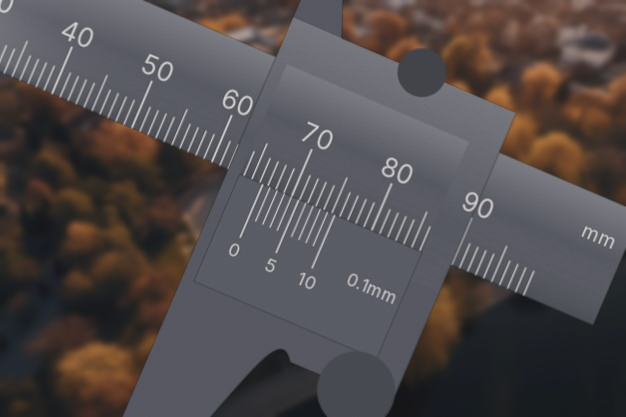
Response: 66.4 (mm)
